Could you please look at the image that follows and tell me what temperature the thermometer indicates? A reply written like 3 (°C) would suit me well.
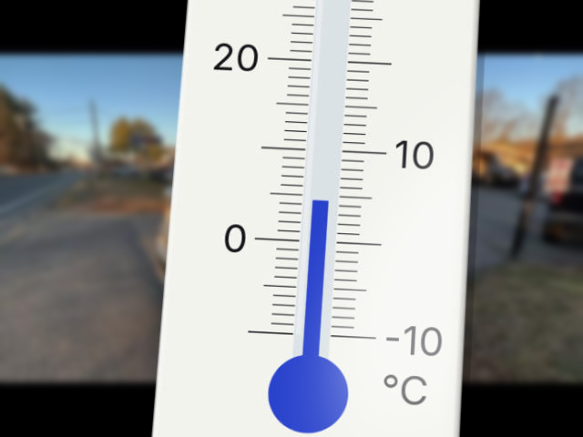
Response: 4.5 (°C)
